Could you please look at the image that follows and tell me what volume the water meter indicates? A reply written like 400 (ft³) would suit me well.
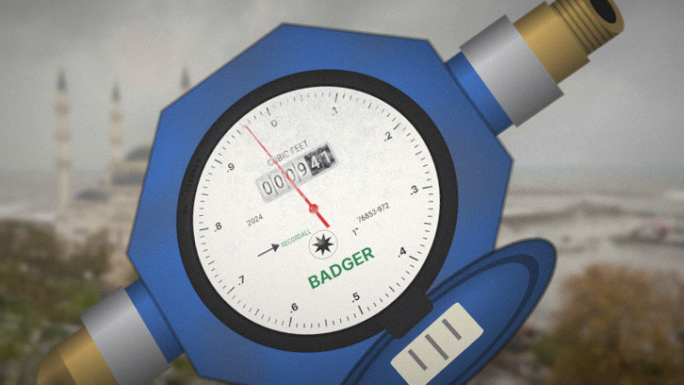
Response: 940.96 (ft³)
